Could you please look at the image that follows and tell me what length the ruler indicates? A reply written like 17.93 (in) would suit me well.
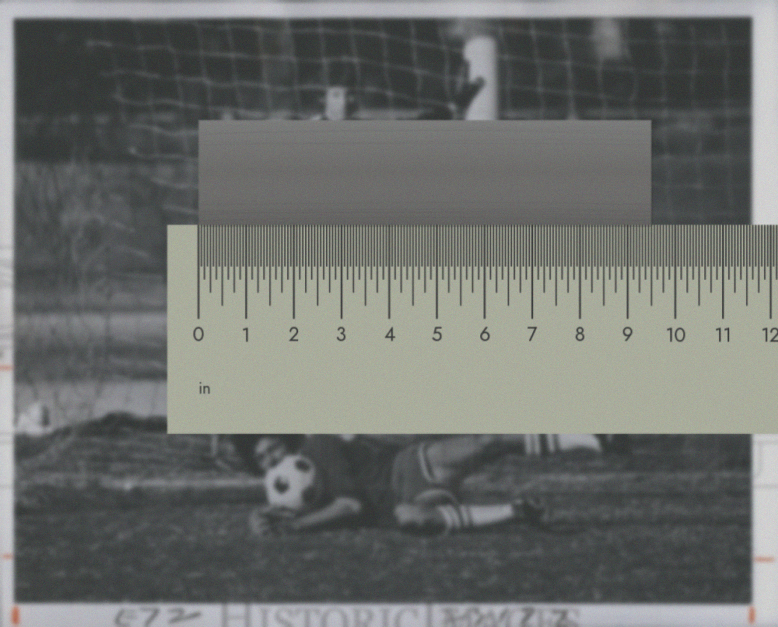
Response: 9.5 (in)
